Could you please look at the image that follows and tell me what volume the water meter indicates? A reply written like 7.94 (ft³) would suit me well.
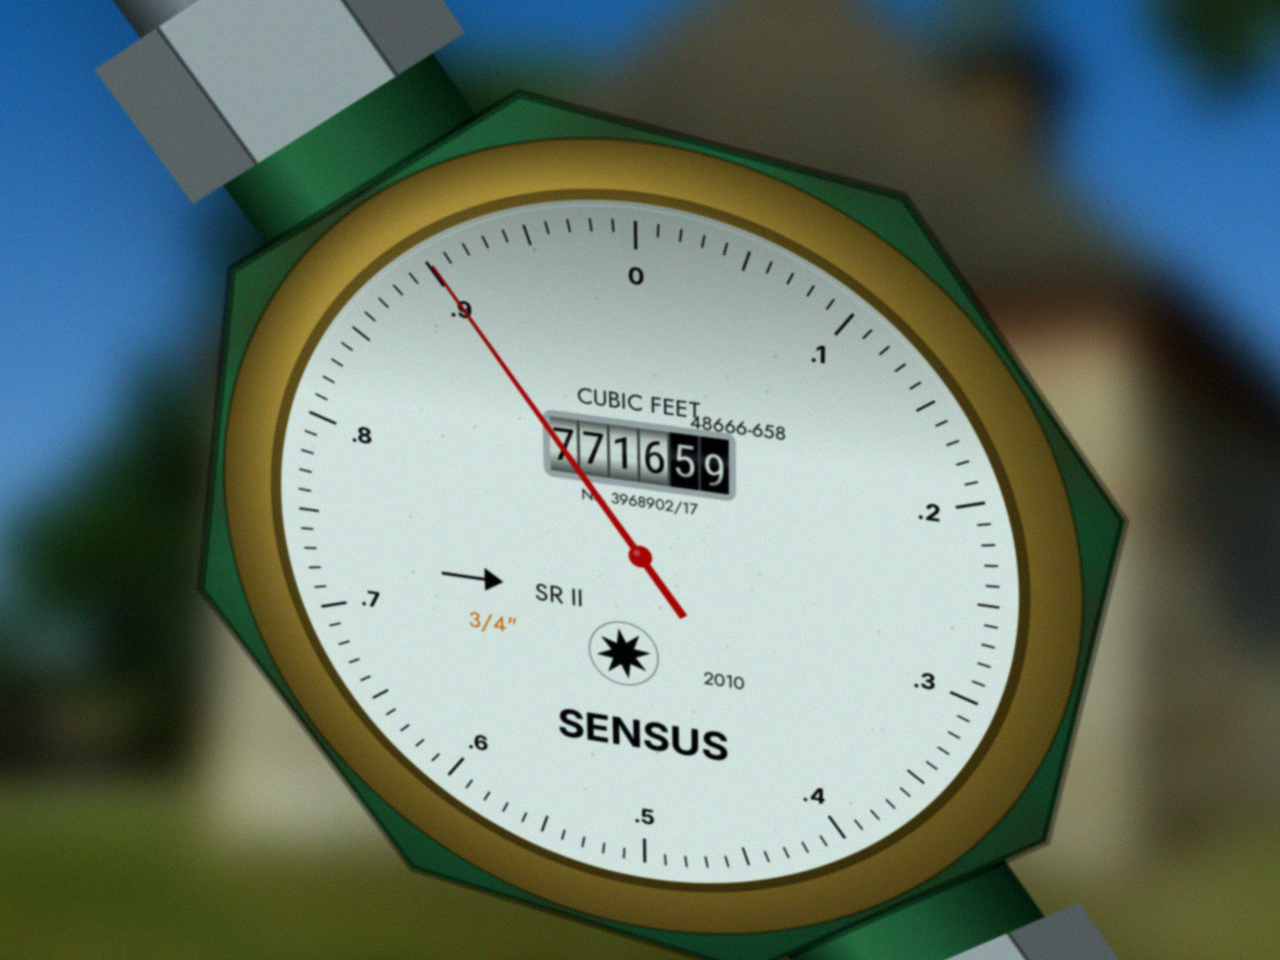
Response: 771658.90 (ft³)
